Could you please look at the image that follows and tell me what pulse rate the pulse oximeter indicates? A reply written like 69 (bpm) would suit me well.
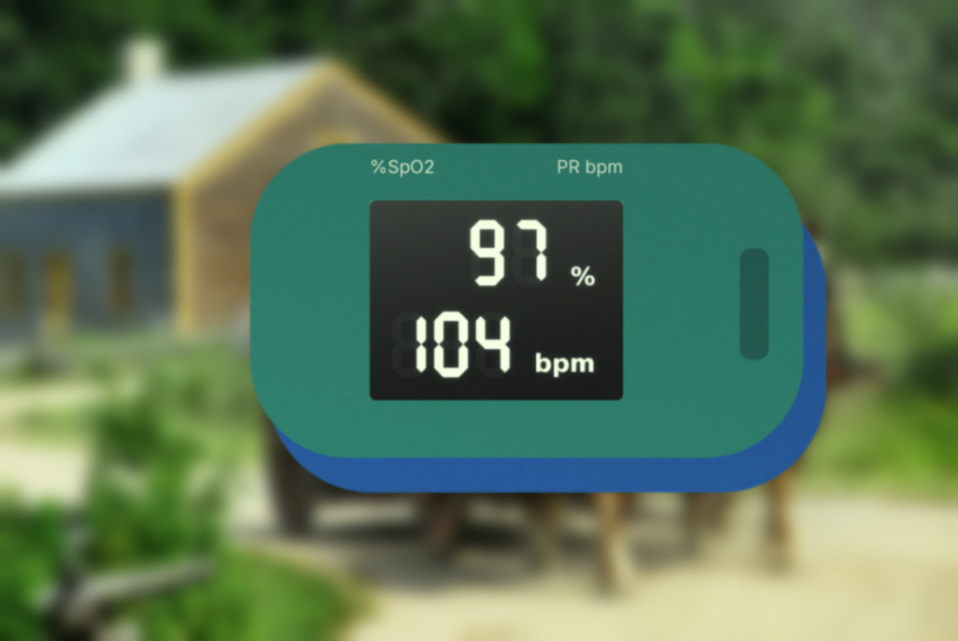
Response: 104 (bpm)
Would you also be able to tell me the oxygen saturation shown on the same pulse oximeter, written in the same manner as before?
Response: 97 (%)
